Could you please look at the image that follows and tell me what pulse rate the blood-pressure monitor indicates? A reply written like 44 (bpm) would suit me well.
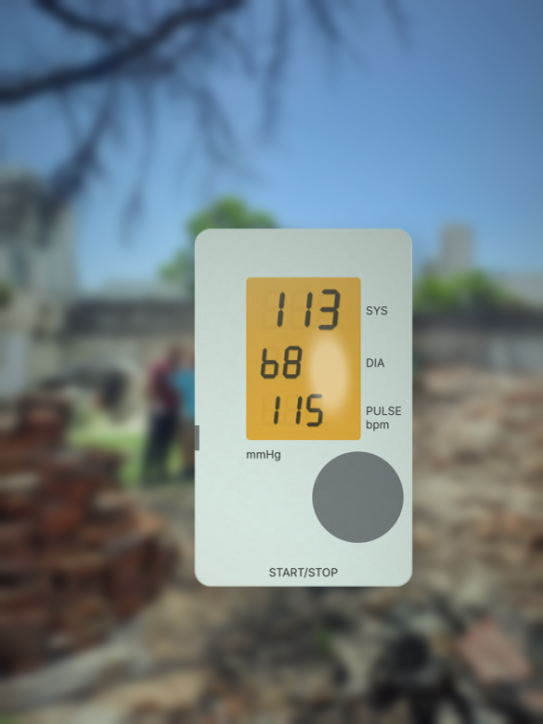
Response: 115 (bpm)
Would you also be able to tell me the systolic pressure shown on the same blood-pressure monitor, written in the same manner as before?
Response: 113 (mmHg)
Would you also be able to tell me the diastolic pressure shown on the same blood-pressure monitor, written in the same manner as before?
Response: 68 (mmHg)
